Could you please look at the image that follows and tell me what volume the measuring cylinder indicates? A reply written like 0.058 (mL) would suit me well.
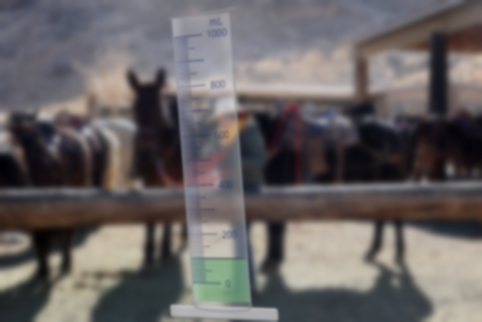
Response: 100 (mL)
